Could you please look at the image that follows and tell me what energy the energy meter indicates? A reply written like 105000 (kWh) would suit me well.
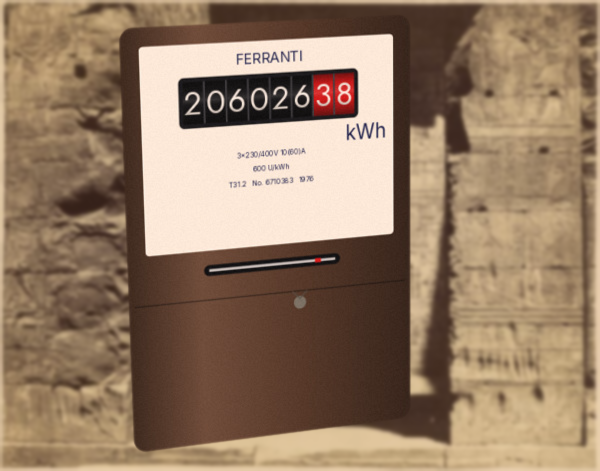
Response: 206026.38 (kWh)
